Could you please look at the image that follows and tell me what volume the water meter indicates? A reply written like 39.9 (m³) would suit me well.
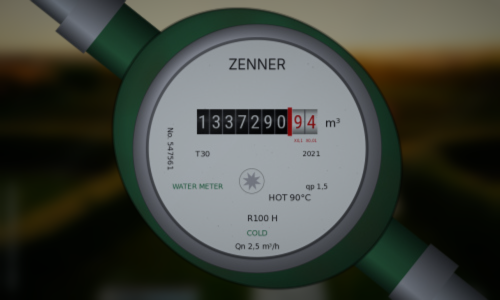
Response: 1337290.94 (m³)
